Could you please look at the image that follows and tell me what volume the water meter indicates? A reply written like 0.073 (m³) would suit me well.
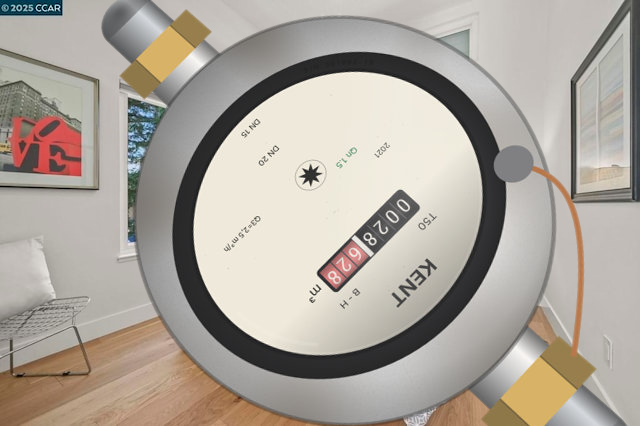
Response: 28.628 (m³)
